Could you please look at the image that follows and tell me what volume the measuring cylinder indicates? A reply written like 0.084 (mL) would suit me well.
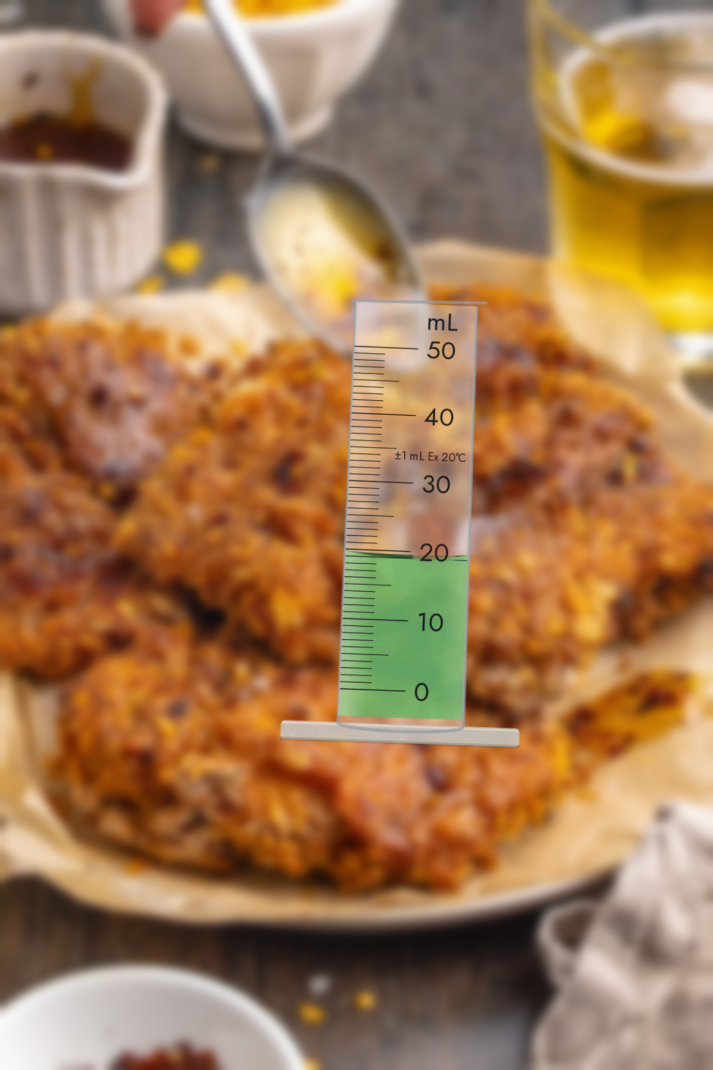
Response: 19 (mL)
